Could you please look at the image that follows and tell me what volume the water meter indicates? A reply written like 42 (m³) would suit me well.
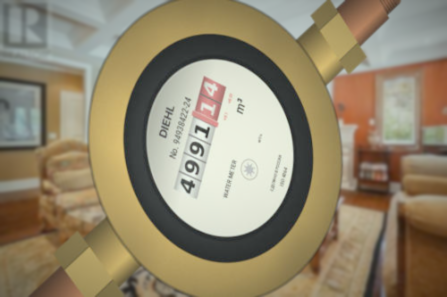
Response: 4991.14 (m³)
